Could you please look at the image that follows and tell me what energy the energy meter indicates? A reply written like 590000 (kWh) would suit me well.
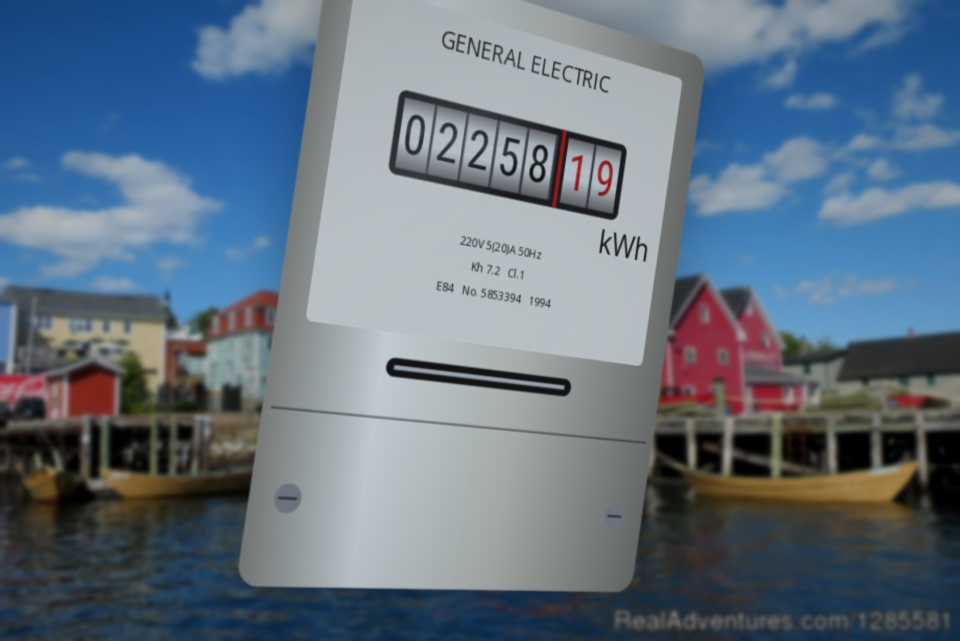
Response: 2258.19 (kWh)
